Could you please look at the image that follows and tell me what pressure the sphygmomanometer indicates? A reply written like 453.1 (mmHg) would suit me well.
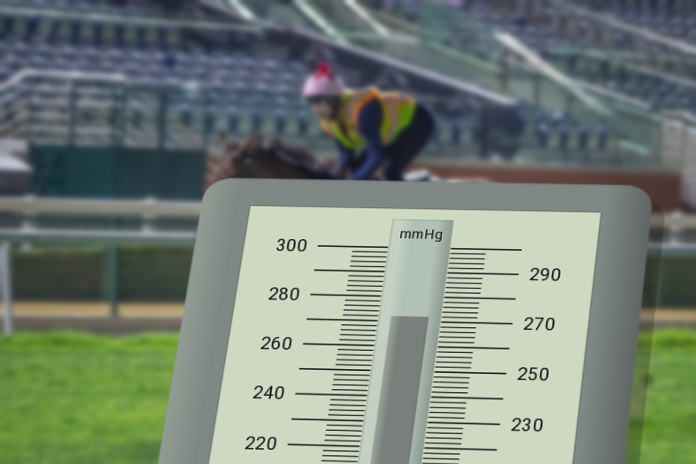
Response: 272 (mmHg)
